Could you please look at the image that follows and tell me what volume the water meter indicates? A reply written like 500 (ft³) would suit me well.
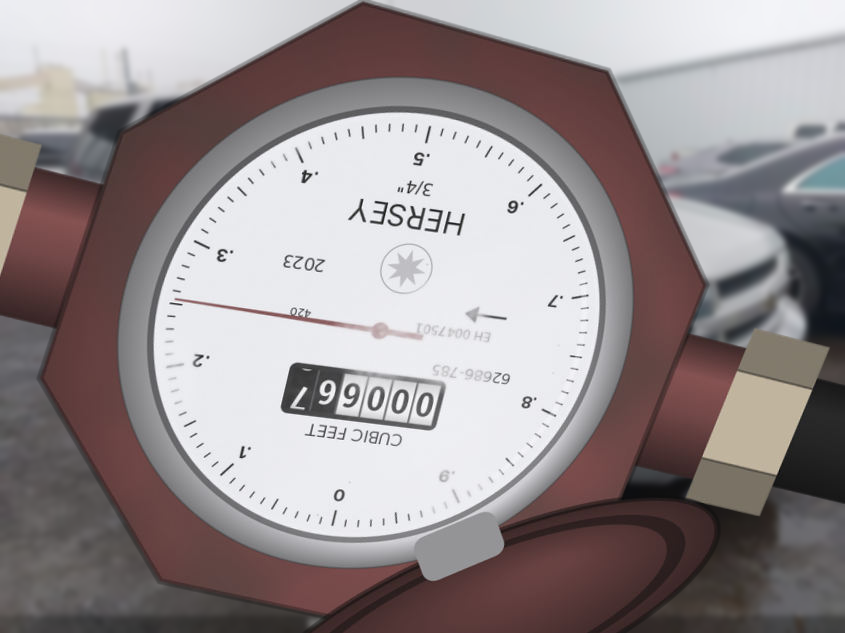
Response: 667.25 (ft³)
